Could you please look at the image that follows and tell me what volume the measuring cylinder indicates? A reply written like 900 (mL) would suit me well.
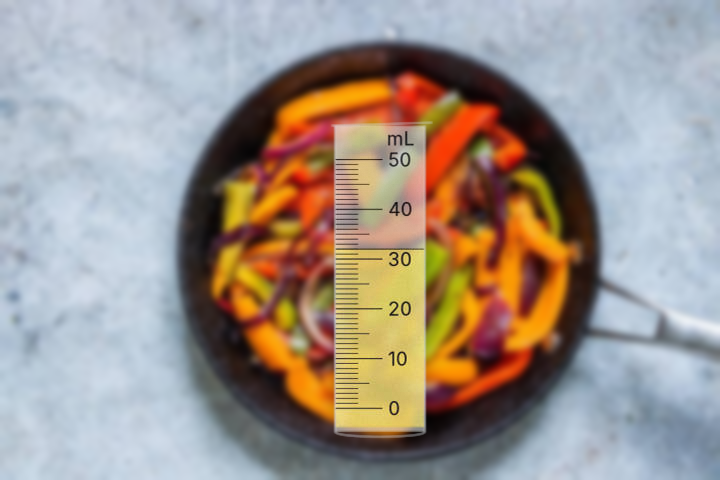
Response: 32 (mL)
